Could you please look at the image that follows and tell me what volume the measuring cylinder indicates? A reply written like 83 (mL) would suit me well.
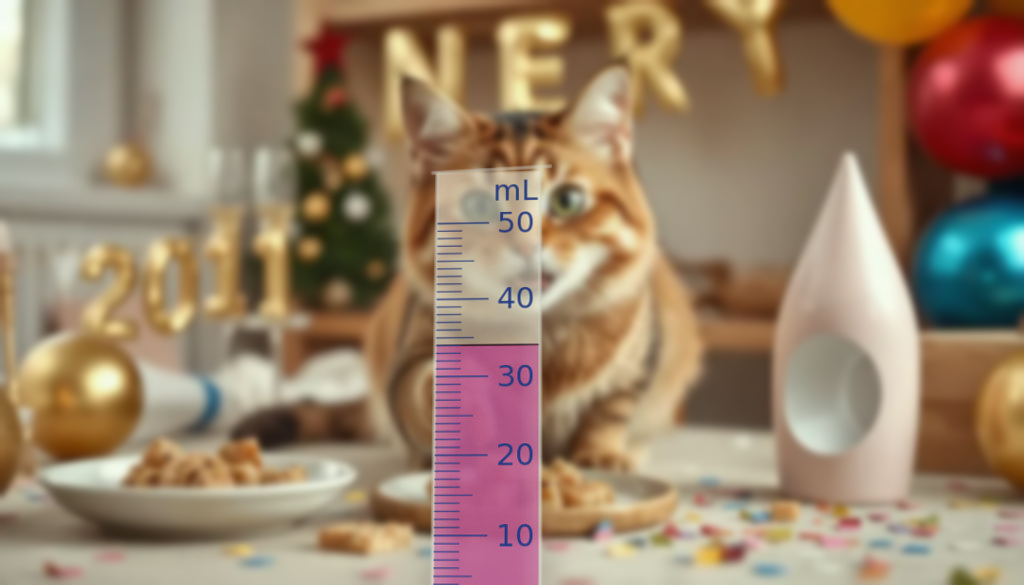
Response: 34 (mL)
